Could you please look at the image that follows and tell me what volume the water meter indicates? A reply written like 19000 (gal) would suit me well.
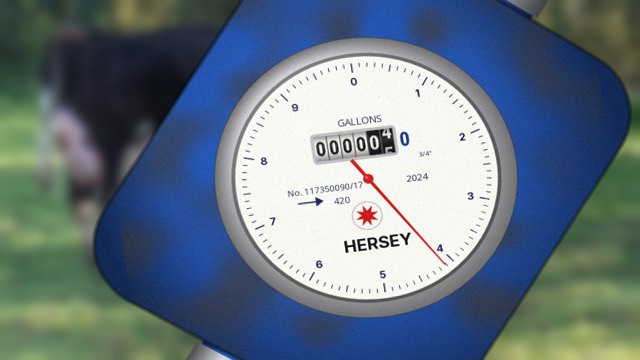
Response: 44.1 (gal)
